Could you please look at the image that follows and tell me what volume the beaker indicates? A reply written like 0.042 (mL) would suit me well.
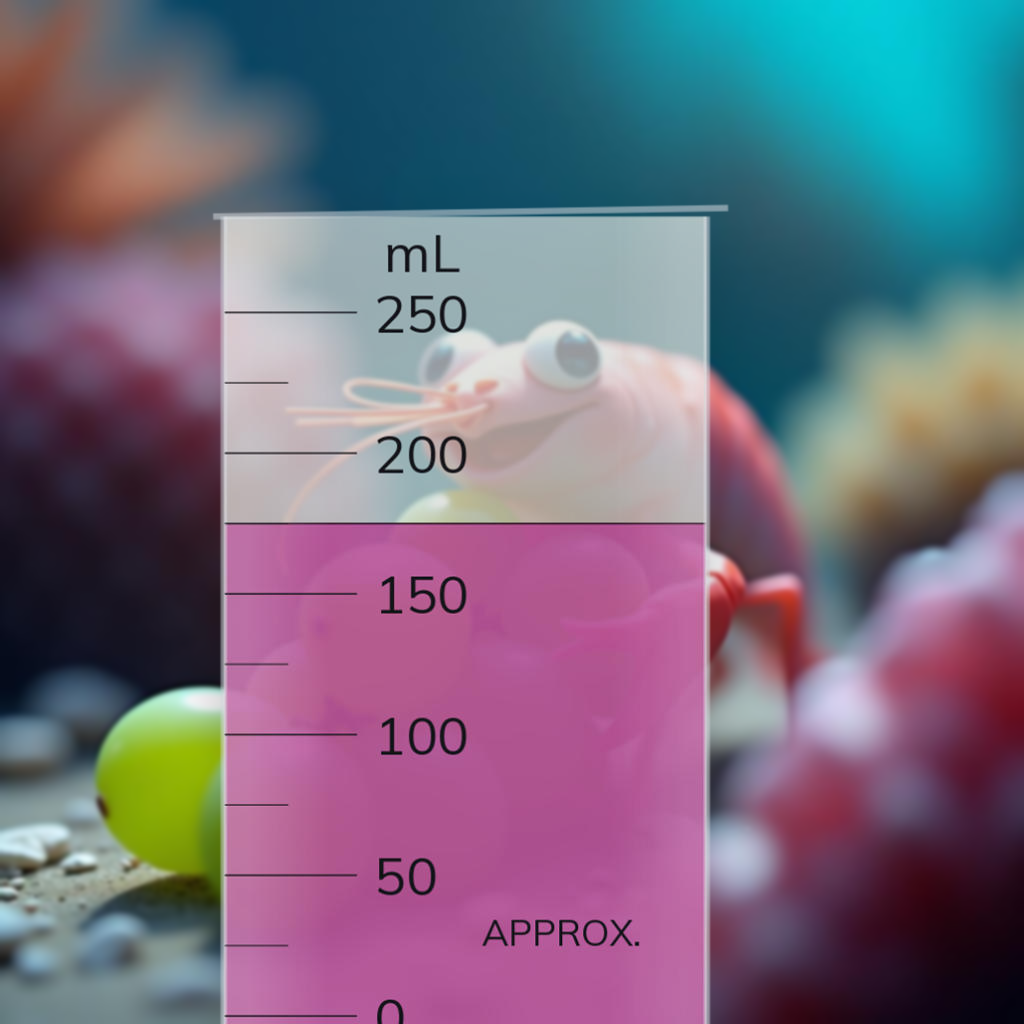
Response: 175 (mL)
